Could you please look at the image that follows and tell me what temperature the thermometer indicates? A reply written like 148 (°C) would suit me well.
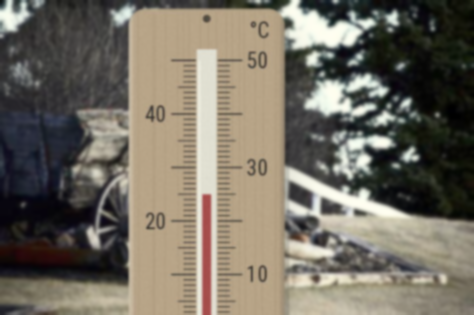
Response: 25 (°C)
